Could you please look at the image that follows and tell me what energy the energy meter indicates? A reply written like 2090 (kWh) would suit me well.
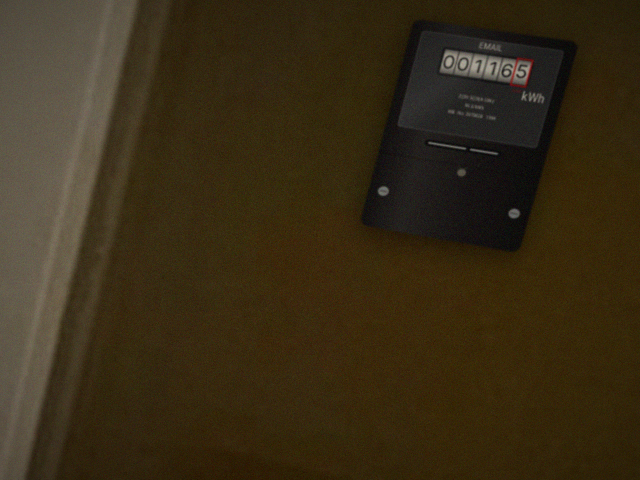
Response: 116.5 (kWh)
